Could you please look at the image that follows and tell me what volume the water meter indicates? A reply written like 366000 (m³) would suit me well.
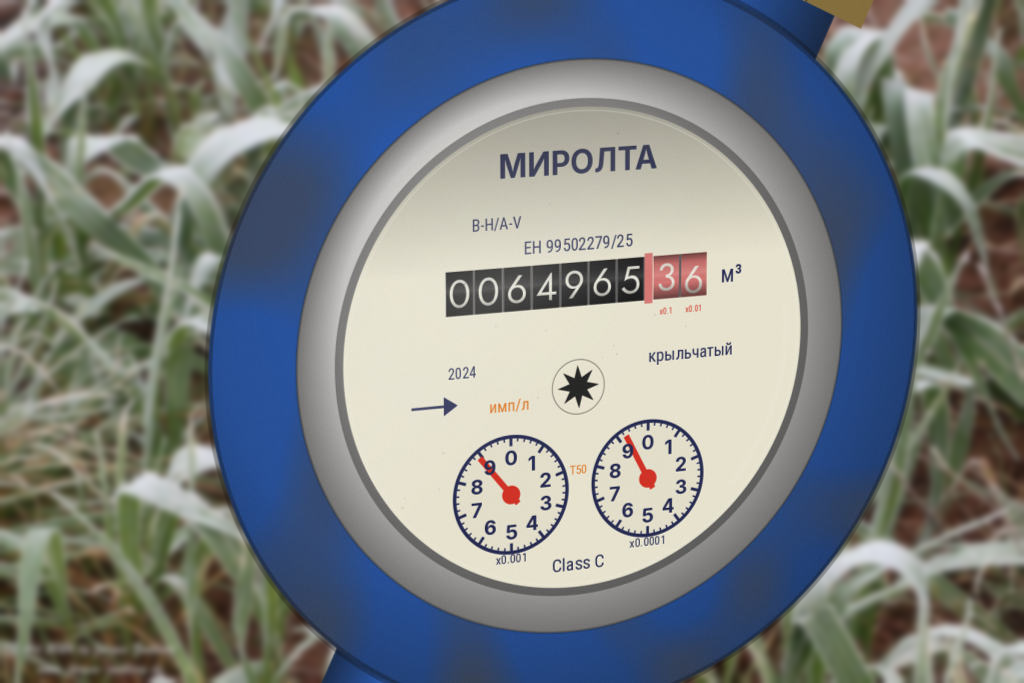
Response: 64965.3589 (m³)
